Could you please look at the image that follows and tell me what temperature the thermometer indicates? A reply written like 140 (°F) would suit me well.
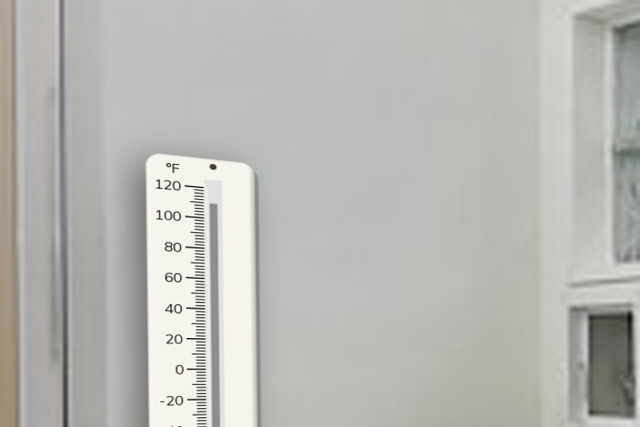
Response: 110 (°F)
